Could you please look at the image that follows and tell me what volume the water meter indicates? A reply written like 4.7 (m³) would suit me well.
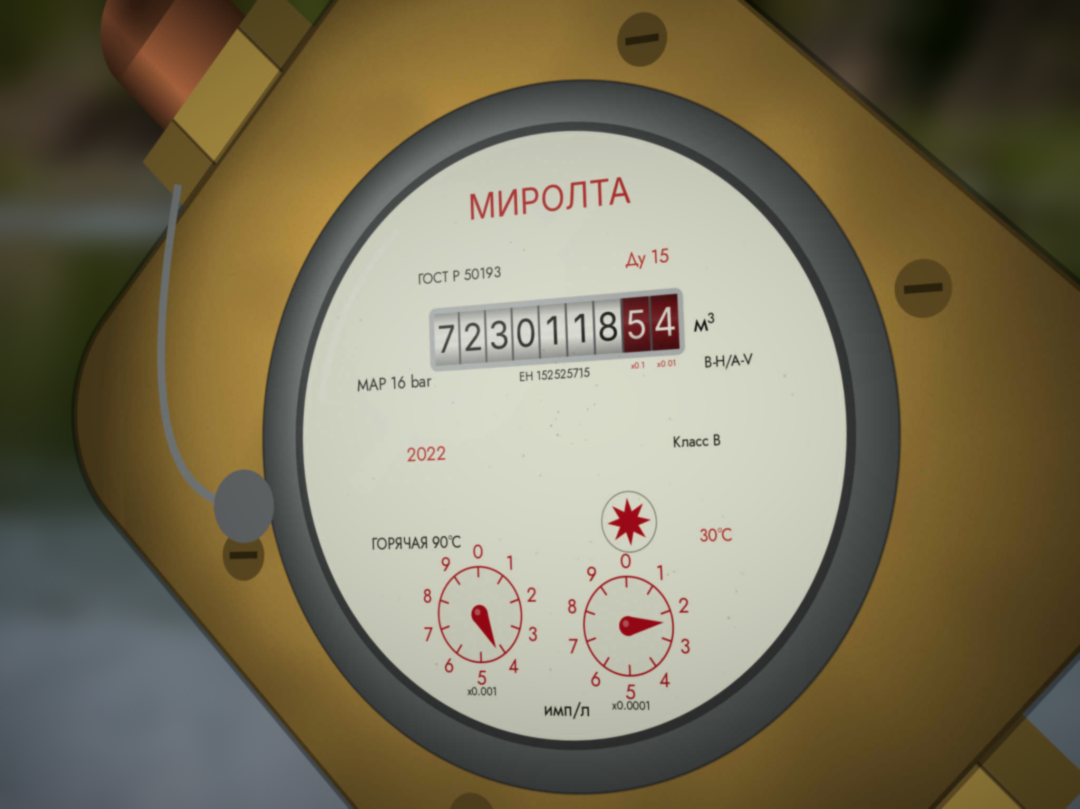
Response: 7230118.5442 (m³)
